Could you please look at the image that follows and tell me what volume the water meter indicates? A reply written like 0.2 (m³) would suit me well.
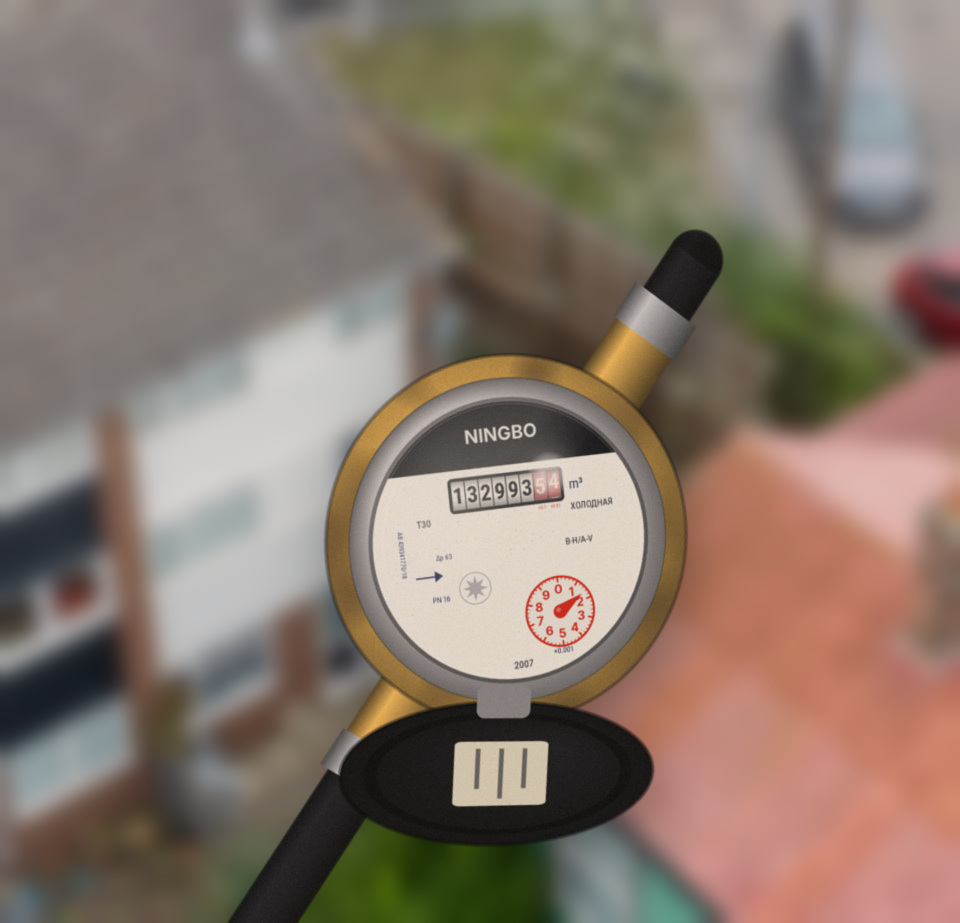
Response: 132993.541 (m³)
